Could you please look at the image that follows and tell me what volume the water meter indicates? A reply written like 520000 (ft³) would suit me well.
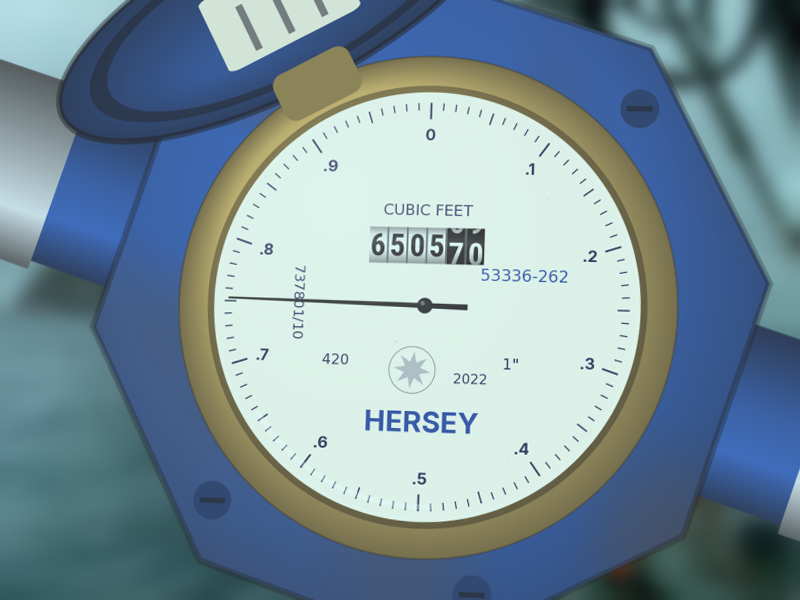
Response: 650569.75 (ft³)
